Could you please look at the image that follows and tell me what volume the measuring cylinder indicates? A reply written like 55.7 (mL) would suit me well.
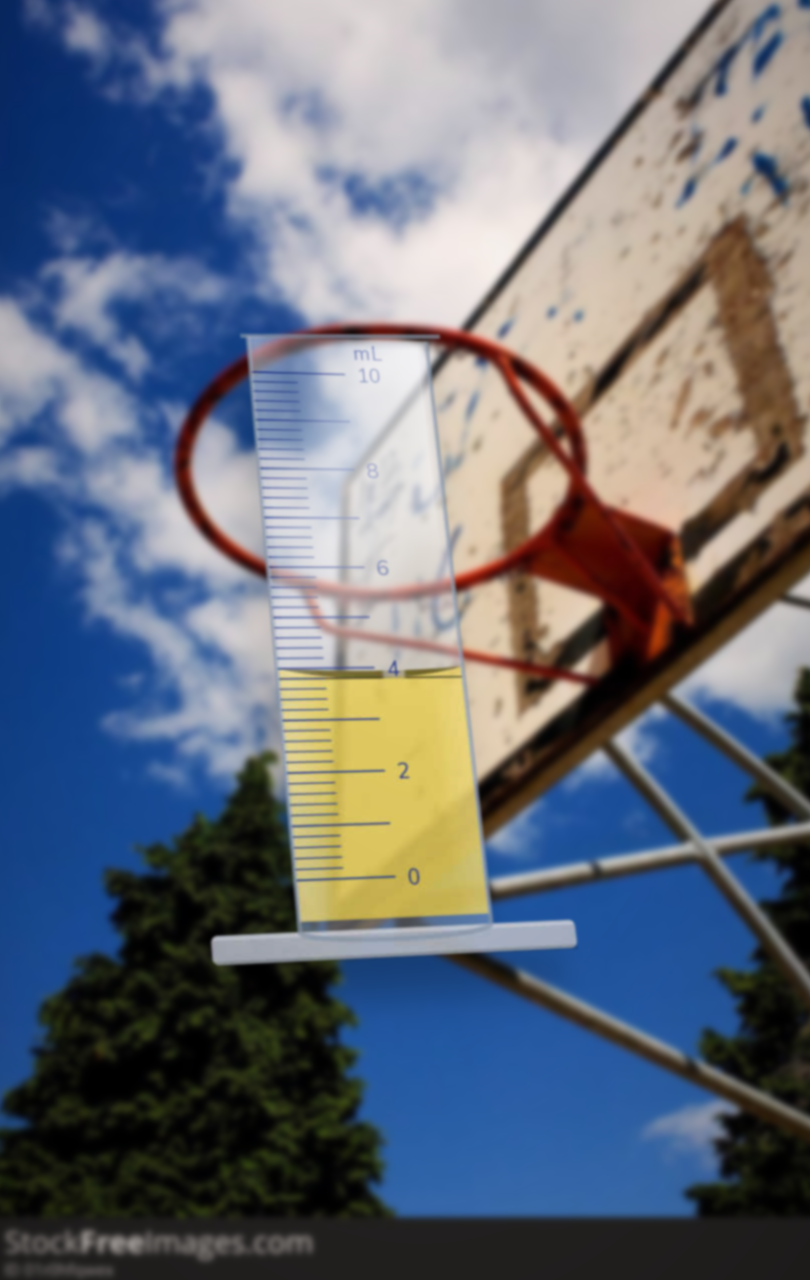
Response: 3.8 (mL)
